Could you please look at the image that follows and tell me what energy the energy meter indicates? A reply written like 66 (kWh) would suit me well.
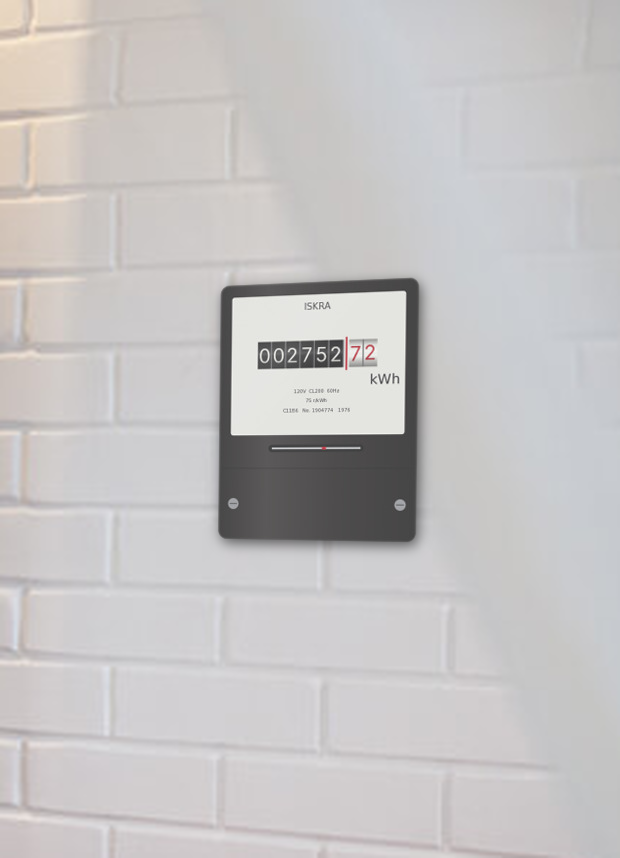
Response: 2752.72 (kWh)
